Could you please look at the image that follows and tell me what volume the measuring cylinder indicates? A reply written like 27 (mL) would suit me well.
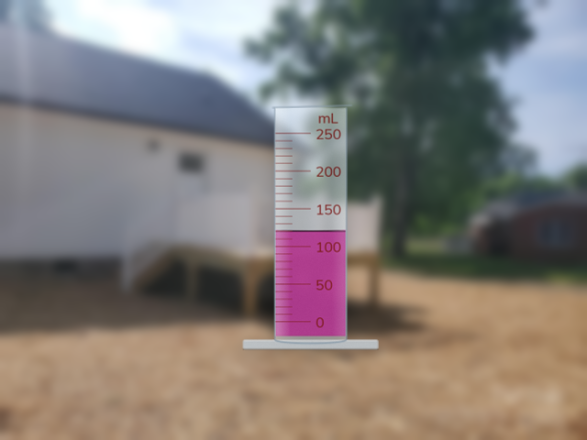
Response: 120 (mL)
